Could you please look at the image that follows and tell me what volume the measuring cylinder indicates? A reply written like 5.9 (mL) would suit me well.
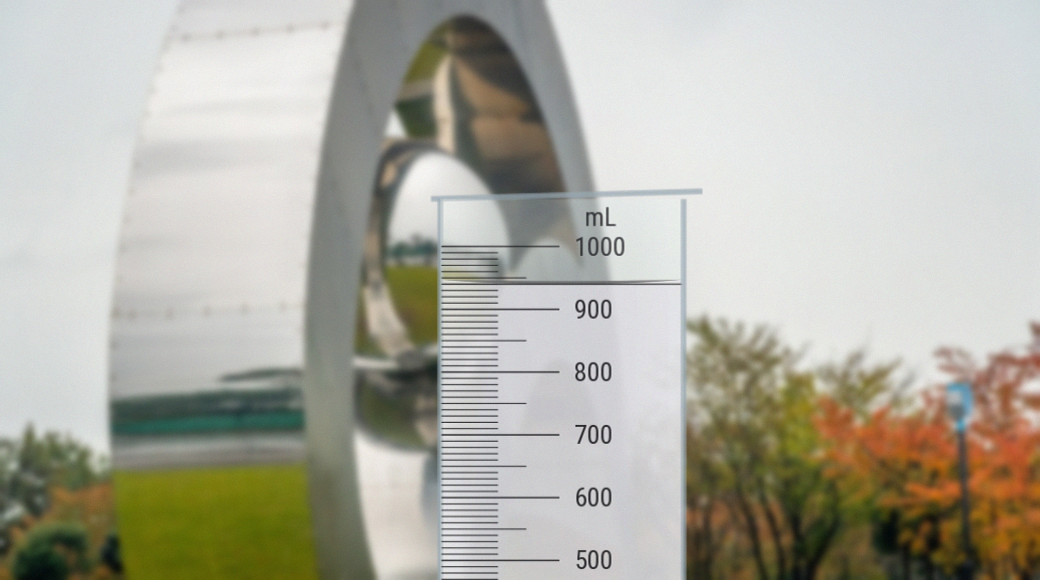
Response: 940 (mL)
